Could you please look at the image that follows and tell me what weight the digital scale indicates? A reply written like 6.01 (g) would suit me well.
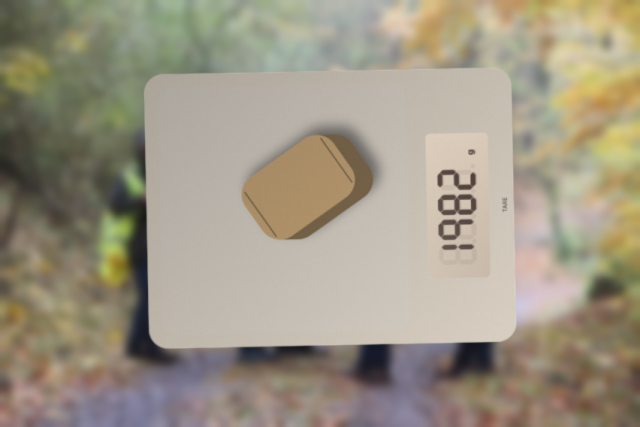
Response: 1982 (g)
